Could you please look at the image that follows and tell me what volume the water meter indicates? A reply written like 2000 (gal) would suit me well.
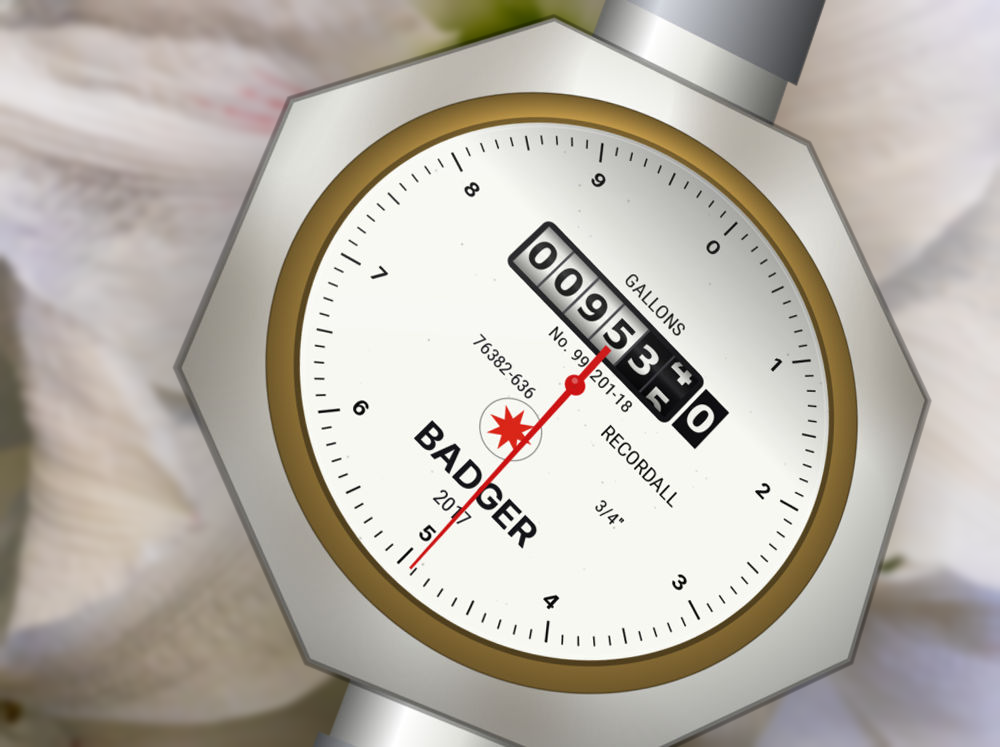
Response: 95344.9 (gal)
